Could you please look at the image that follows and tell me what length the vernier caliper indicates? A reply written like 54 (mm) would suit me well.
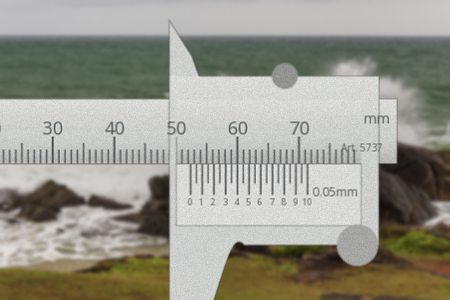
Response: 52.4 (mm)
